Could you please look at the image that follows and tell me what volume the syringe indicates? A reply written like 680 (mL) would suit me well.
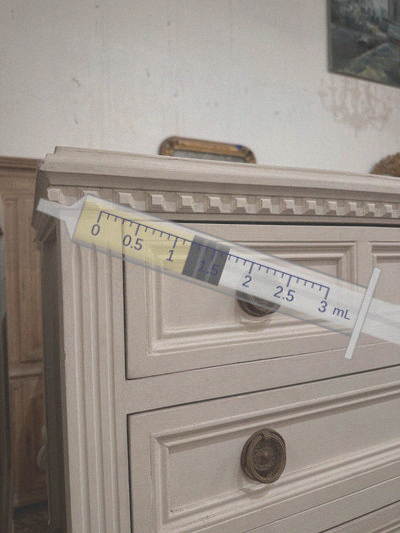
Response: 1.2 (mL)
